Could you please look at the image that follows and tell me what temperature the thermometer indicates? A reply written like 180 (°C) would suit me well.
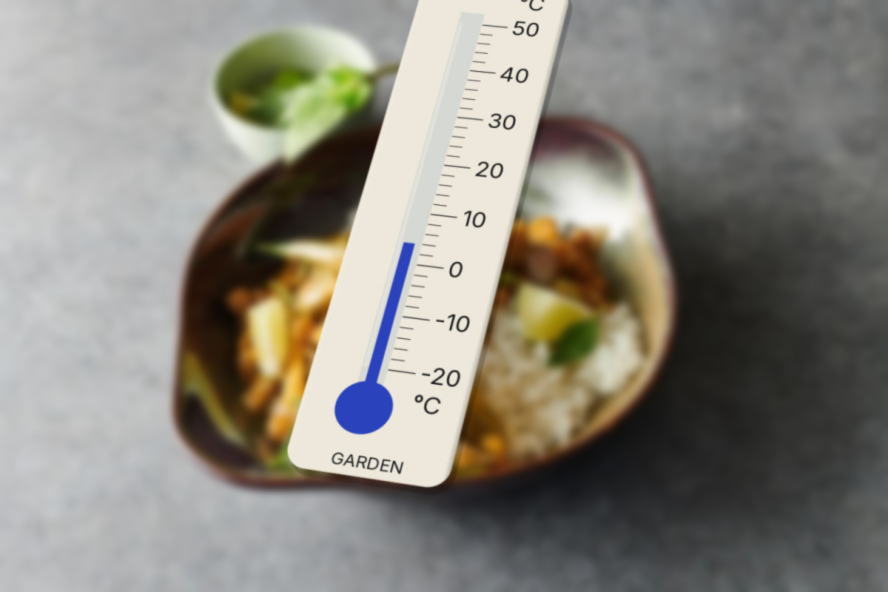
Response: 4 (°C)
